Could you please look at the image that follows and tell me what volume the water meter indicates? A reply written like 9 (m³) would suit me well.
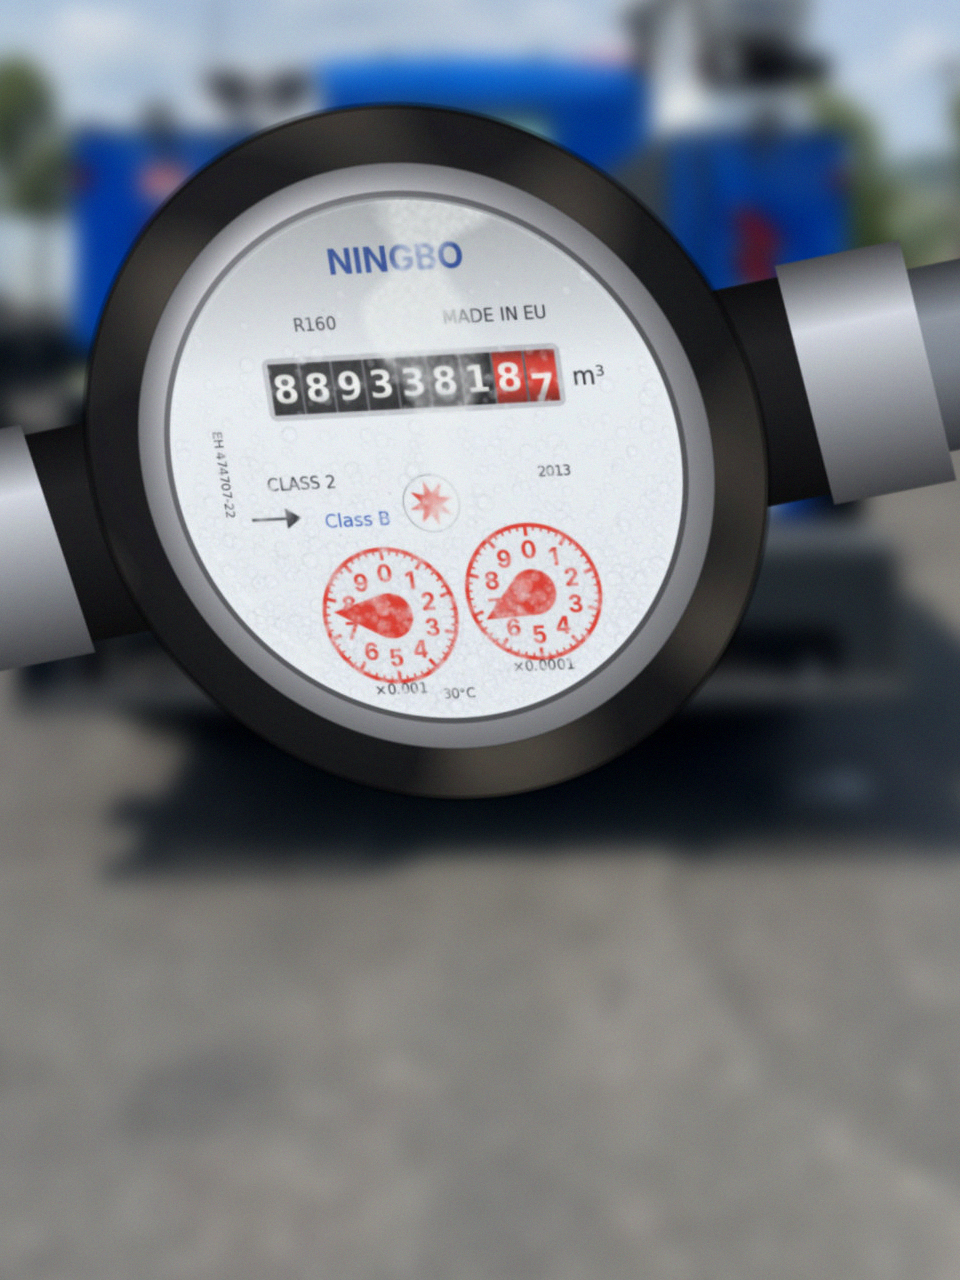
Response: 8893381.8676 (m³)
